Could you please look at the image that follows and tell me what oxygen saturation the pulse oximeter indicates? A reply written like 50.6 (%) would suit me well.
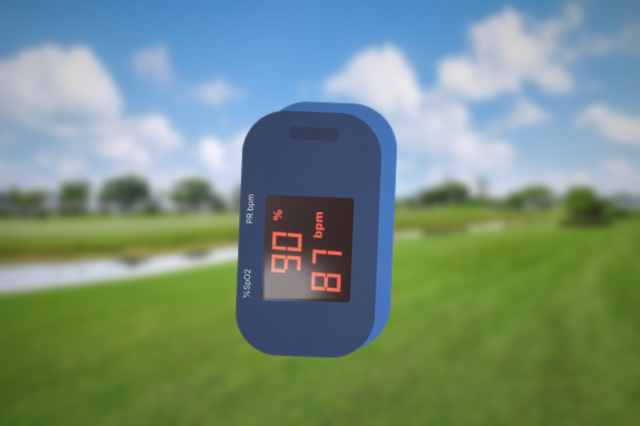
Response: 90 (%)
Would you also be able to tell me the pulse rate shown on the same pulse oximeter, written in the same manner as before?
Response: 87 (bpm)
